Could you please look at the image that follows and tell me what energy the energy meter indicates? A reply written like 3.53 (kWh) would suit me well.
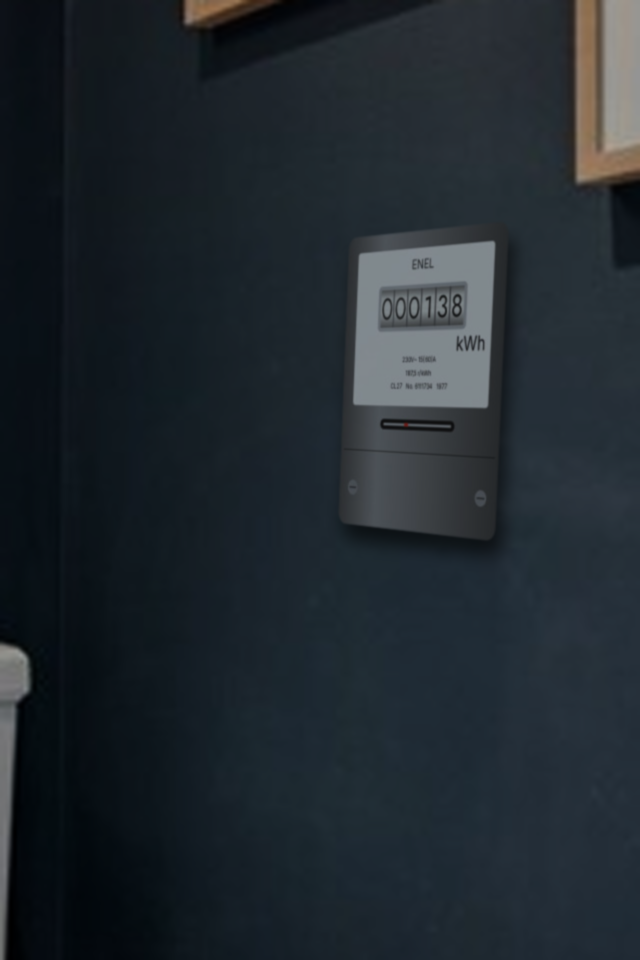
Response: 138 (kWh)
